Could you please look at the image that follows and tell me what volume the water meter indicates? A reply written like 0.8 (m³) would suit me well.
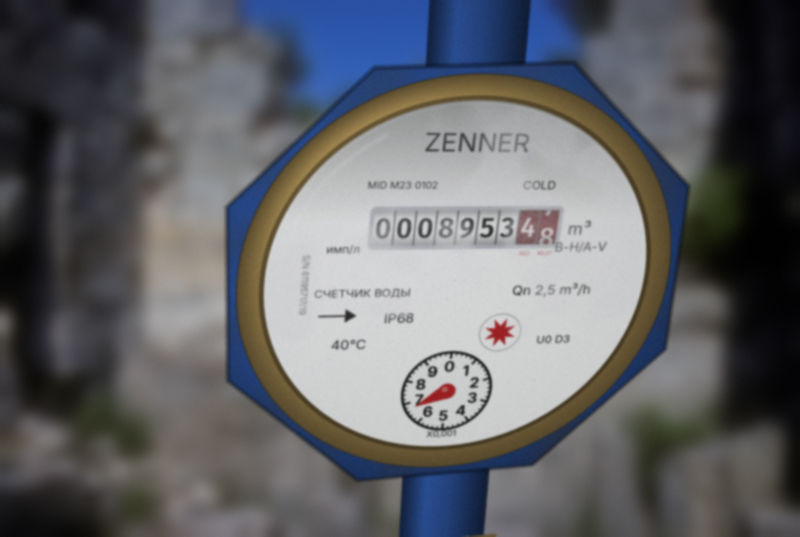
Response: 8953.476 (m³)
